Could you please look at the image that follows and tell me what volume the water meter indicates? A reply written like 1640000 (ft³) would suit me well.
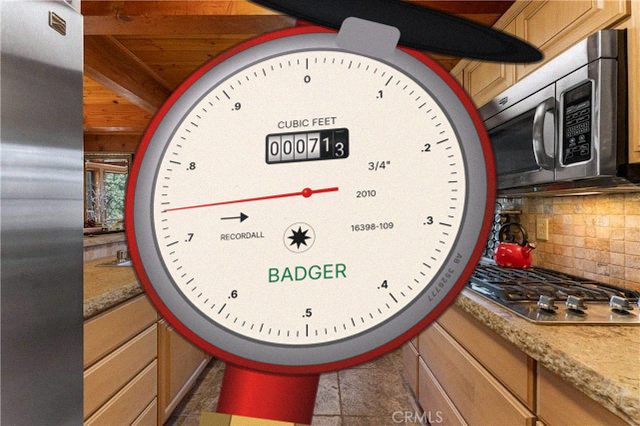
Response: 712.74 (ft³)
